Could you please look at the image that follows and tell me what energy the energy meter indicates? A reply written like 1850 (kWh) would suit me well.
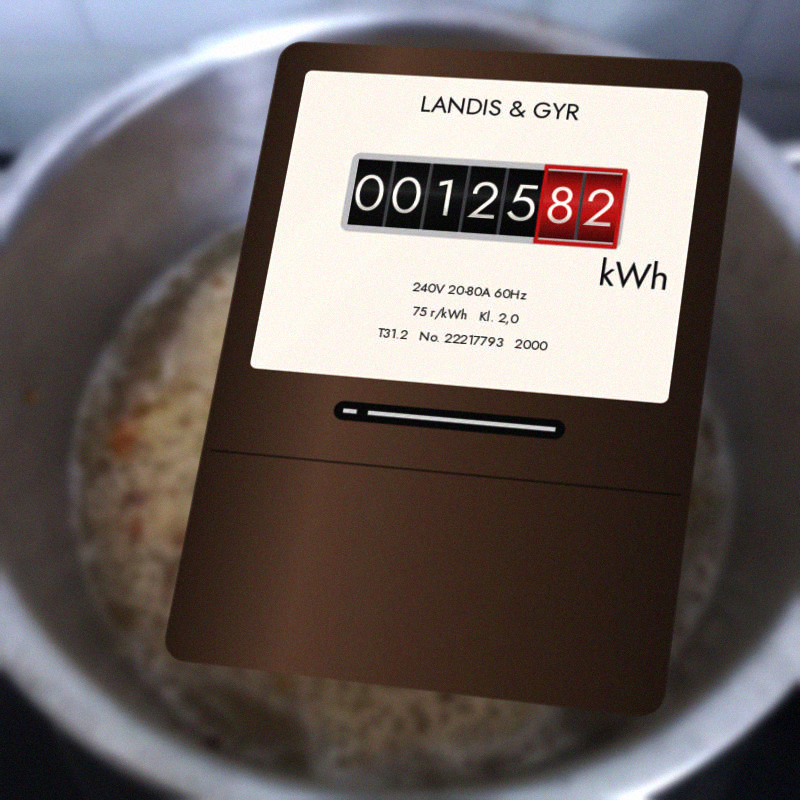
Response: 125.82 (kWh)
